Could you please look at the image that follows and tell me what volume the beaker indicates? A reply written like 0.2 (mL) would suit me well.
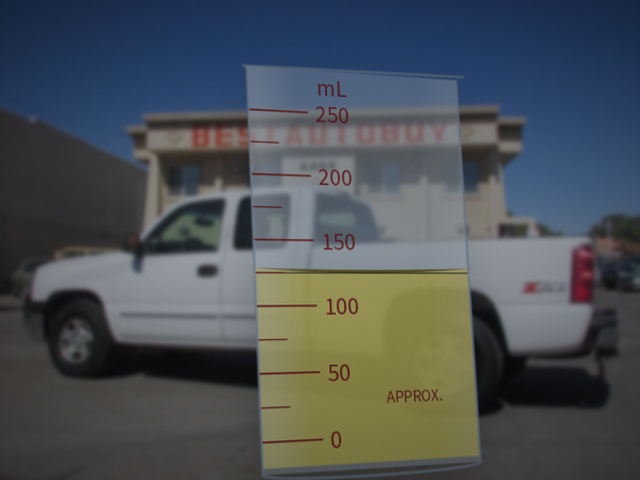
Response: 125 (mL)
